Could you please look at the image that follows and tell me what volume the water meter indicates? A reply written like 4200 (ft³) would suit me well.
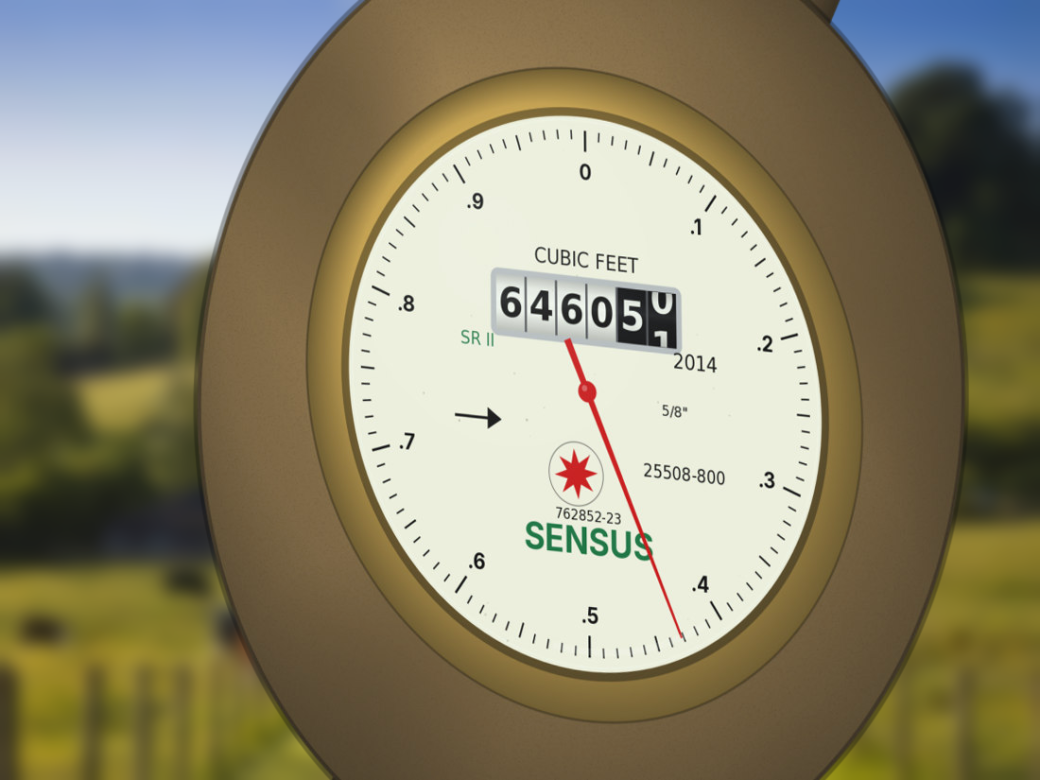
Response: 646050.43 (ft³)
